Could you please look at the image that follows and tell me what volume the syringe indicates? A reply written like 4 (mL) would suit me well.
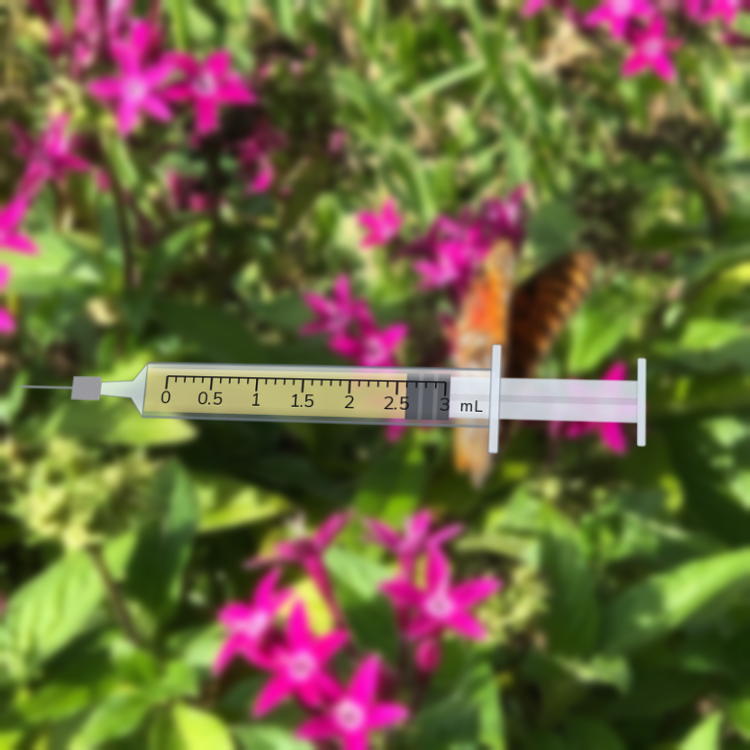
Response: 2.6 (mL)
